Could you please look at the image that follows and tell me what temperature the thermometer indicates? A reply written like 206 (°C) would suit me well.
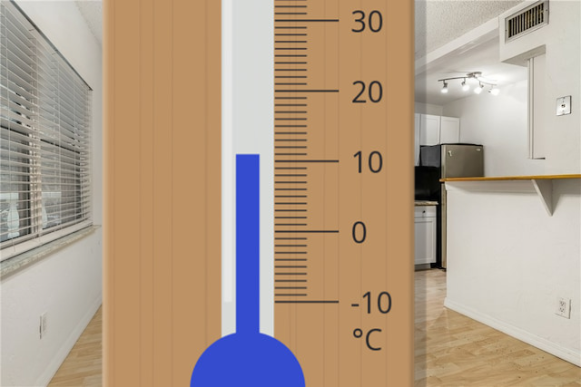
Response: 11 (°C)
